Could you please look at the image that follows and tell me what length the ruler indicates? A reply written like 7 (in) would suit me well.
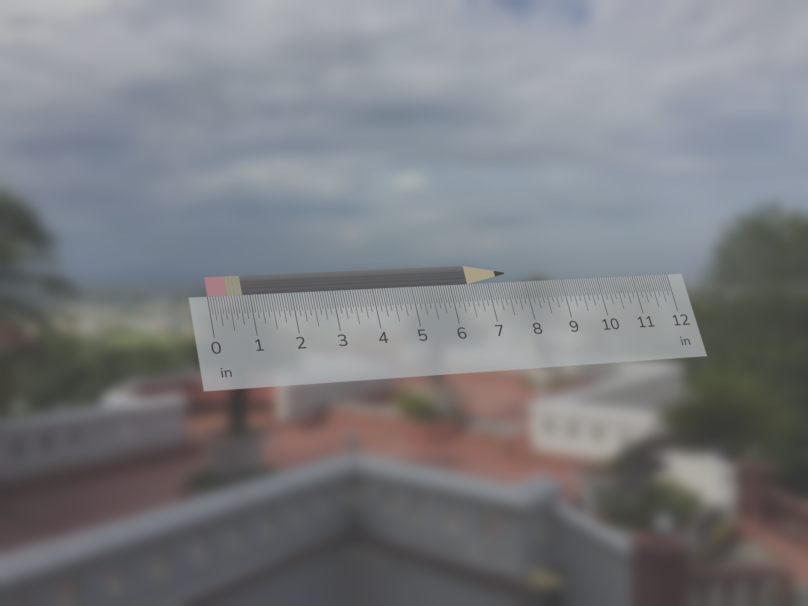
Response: 7.5 (in)
